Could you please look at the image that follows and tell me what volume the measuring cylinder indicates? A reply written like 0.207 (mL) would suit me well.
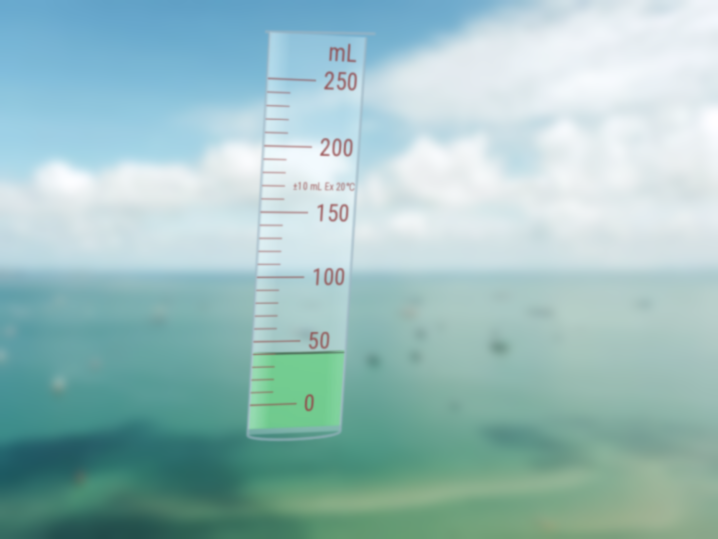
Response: 40 (mL)
